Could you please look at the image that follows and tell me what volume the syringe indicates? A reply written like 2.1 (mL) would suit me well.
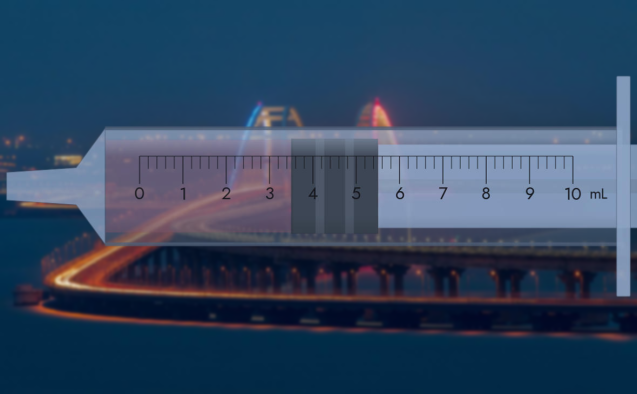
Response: 3.5 (mL)
